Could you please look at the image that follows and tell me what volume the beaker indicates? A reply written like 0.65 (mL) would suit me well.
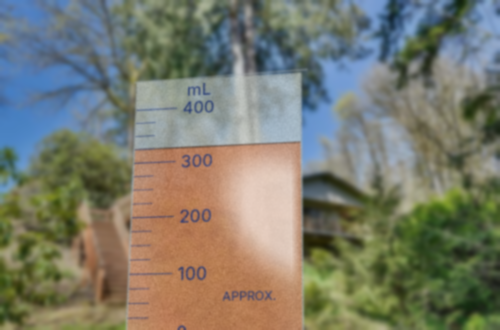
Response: 325 (mL)
